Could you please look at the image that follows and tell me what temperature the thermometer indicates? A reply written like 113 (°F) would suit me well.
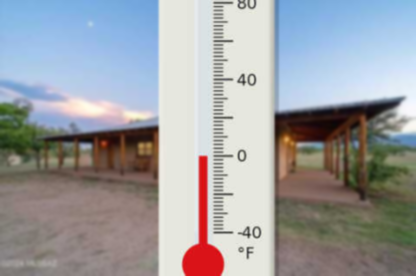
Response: 0 (°F)
